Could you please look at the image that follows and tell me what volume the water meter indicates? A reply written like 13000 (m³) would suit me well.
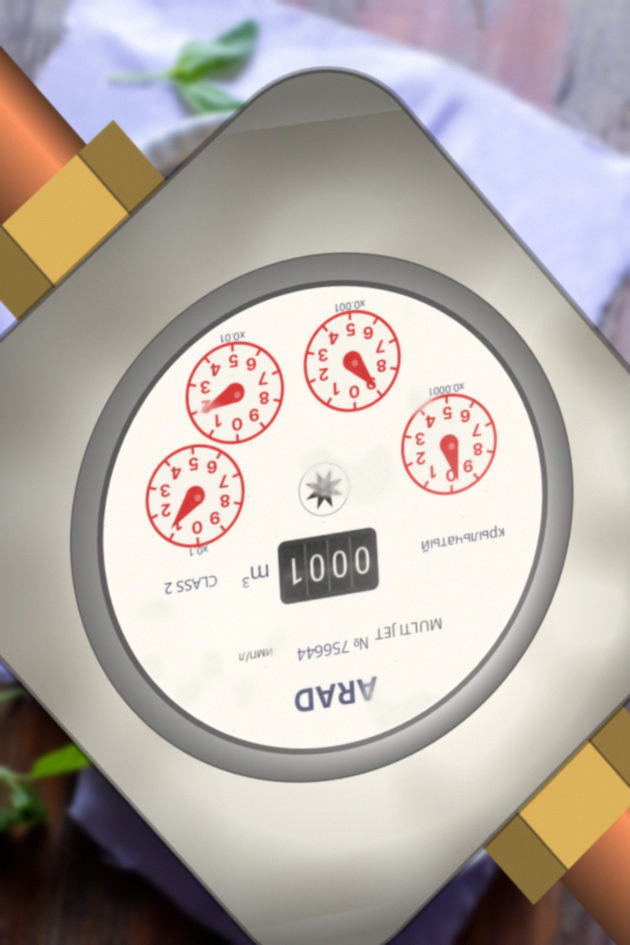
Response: 1.1189 (m³)
